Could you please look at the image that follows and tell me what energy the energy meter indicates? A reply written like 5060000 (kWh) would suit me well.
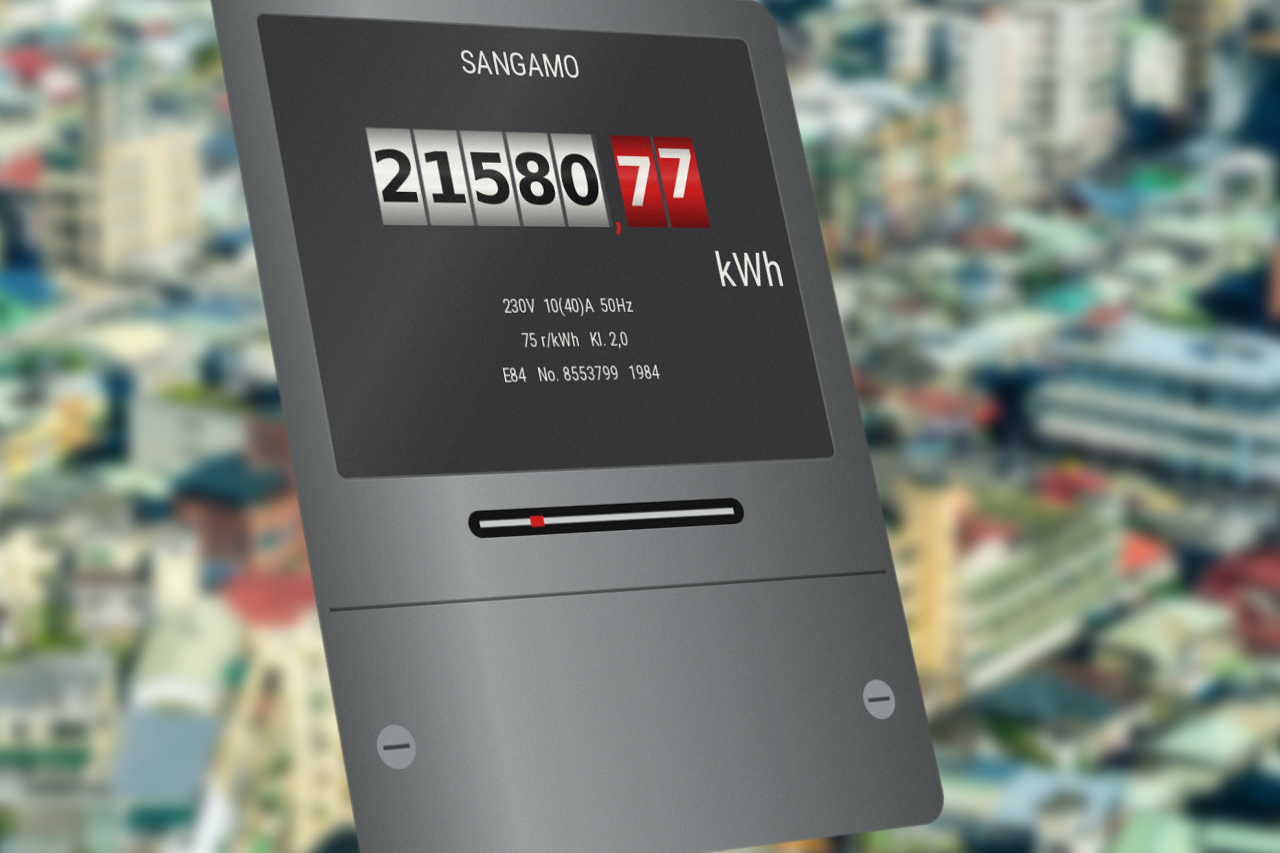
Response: 21580.77 (kWh)
